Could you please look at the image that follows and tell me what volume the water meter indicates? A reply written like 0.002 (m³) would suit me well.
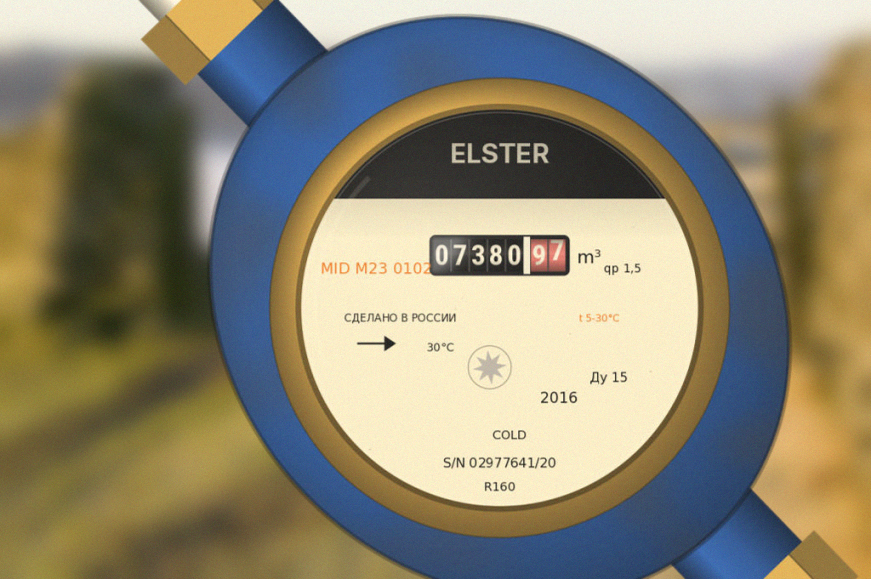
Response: 7380.97 (m³)
